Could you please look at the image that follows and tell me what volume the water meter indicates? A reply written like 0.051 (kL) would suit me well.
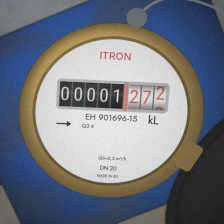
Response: 1.272 (kL)
